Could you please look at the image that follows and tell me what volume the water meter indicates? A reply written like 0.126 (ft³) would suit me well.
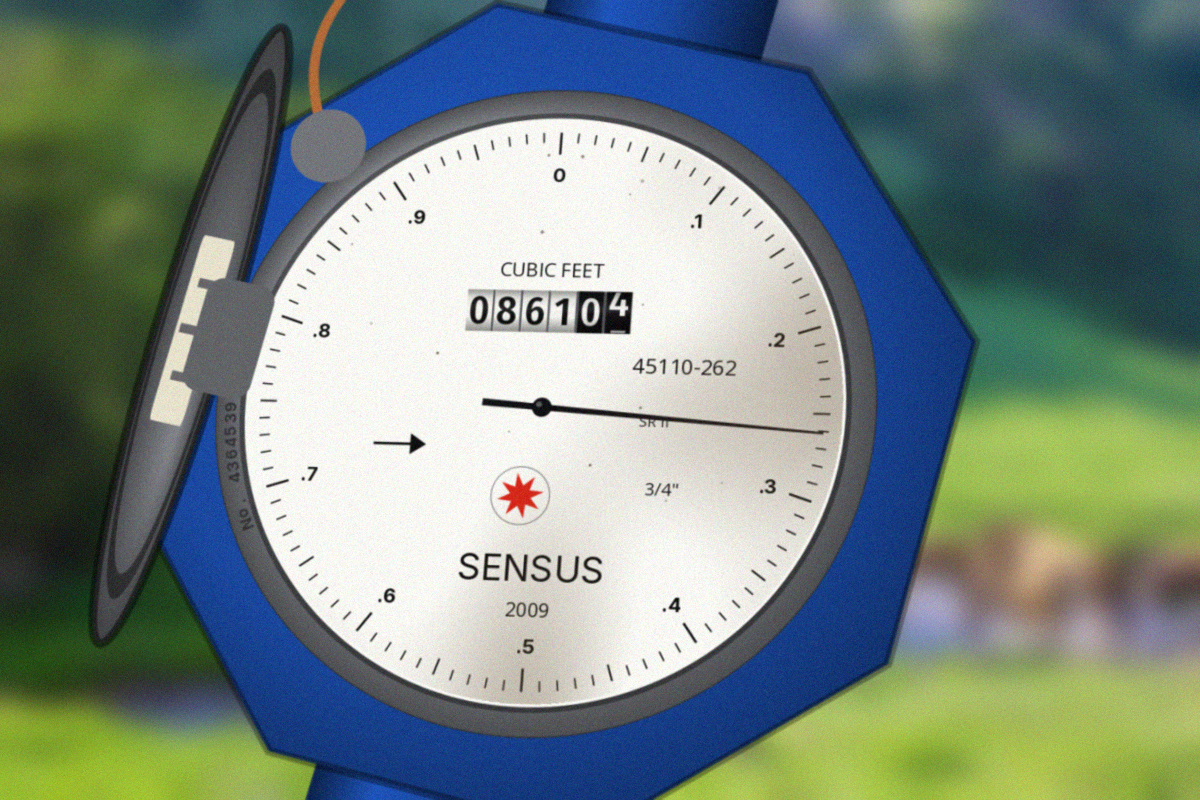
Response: 86104.26 (ft³)
